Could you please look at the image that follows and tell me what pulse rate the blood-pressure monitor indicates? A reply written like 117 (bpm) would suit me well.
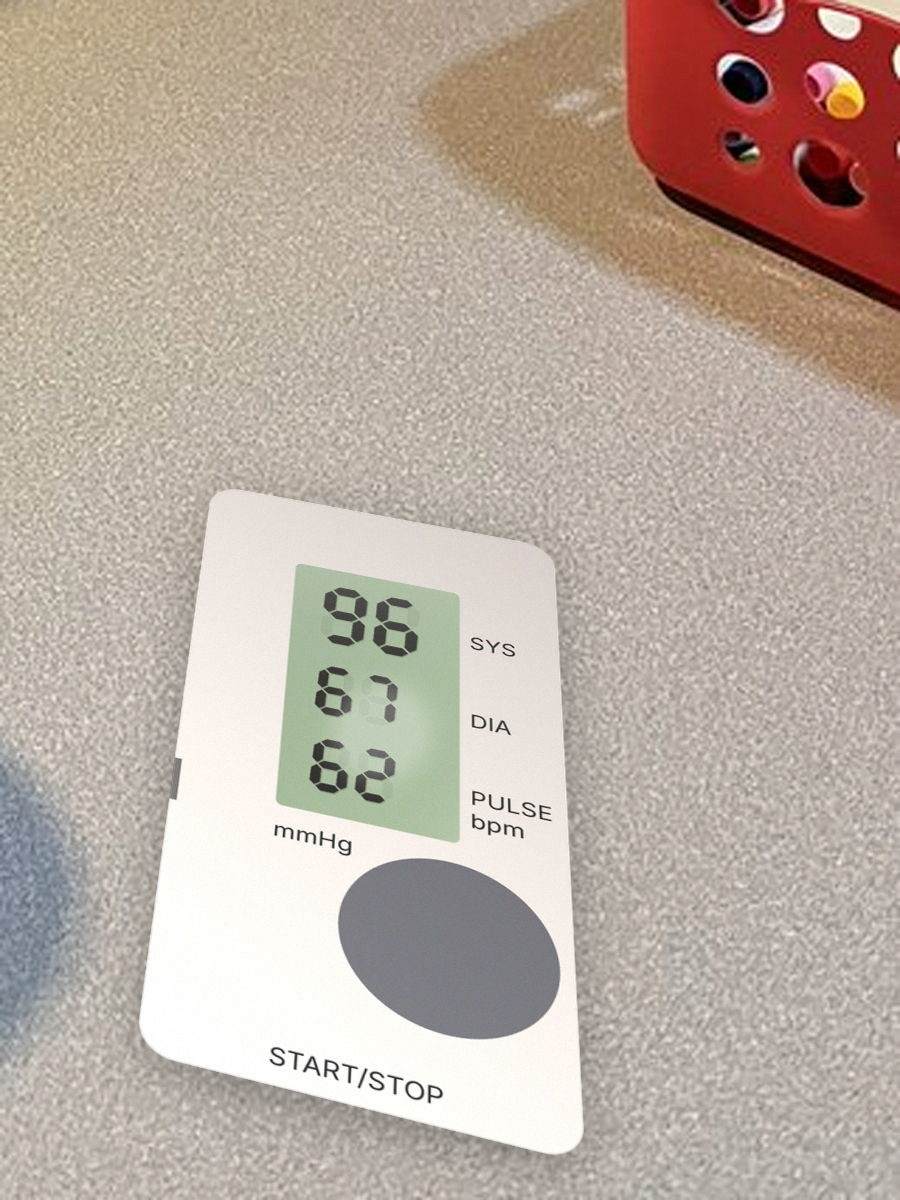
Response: 62 (bpm)
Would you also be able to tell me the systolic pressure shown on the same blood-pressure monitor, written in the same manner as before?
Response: 96 (mmHg)
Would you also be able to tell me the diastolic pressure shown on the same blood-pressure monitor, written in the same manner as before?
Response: 67 (mmHg)
